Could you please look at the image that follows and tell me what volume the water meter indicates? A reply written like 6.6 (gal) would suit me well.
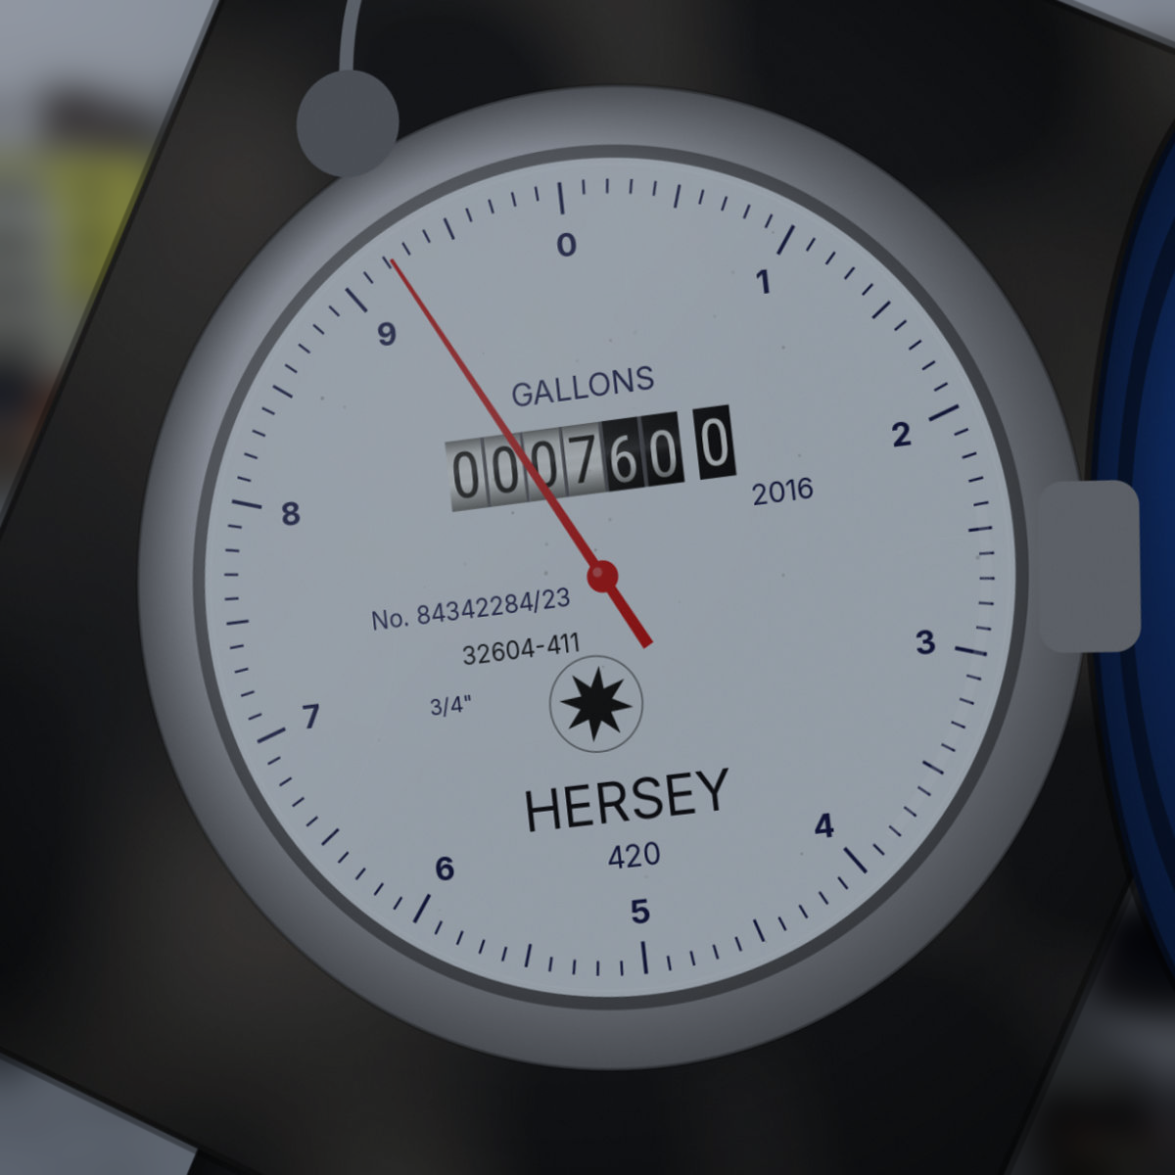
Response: 7599.2 (gal)
